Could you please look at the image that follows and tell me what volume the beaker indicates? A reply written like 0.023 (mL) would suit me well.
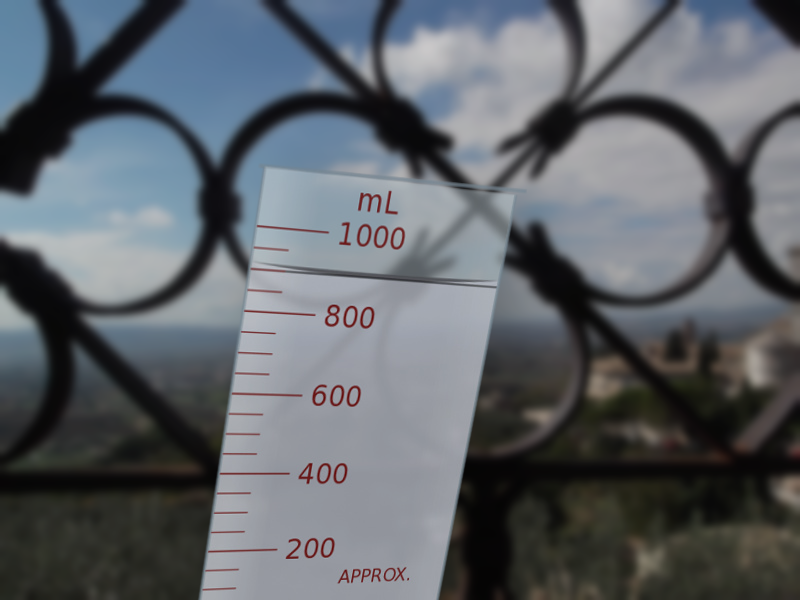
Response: 900 (mL)
